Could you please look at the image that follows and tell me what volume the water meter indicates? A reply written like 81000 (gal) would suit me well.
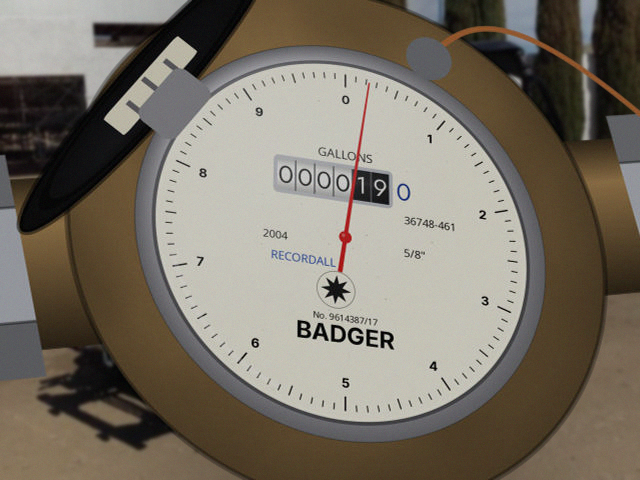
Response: 190.2 (gal)
